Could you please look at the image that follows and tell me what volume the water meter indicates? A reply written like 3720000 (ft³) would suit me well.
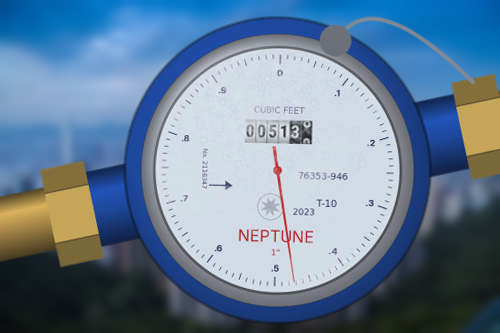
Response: 5138.47 (ft³)
